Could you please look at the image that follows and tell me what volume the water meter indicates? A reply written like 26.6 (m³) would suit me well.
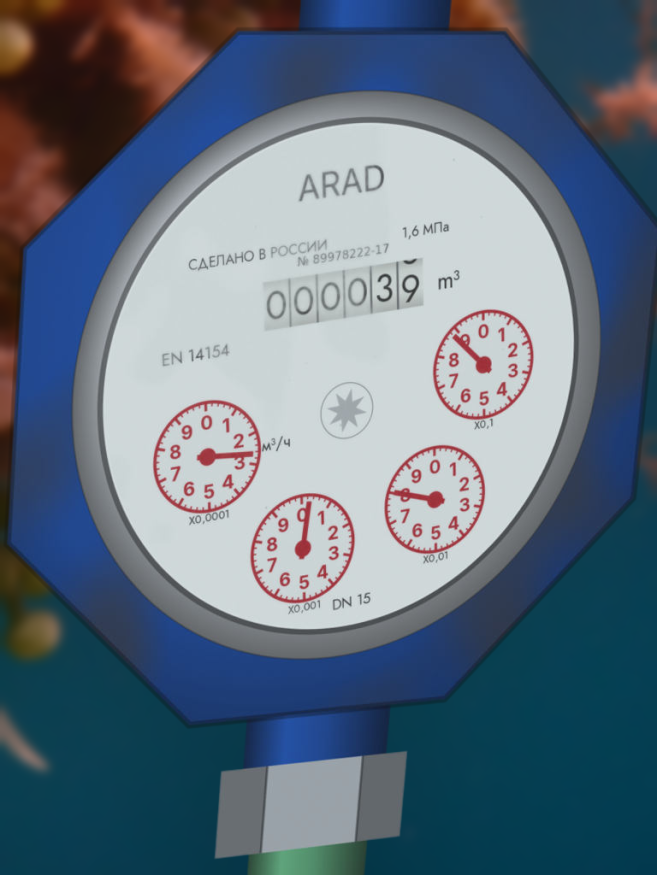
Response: 38.8802 (m³)
